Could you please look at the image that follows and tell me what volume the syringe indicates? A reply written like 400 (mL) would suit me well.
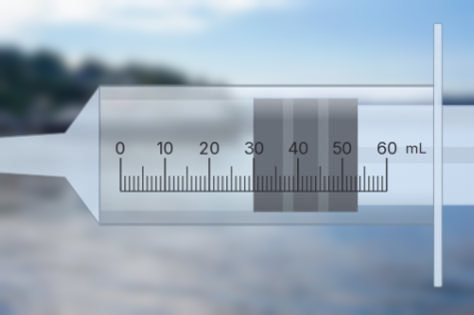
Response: 30 (mL)
